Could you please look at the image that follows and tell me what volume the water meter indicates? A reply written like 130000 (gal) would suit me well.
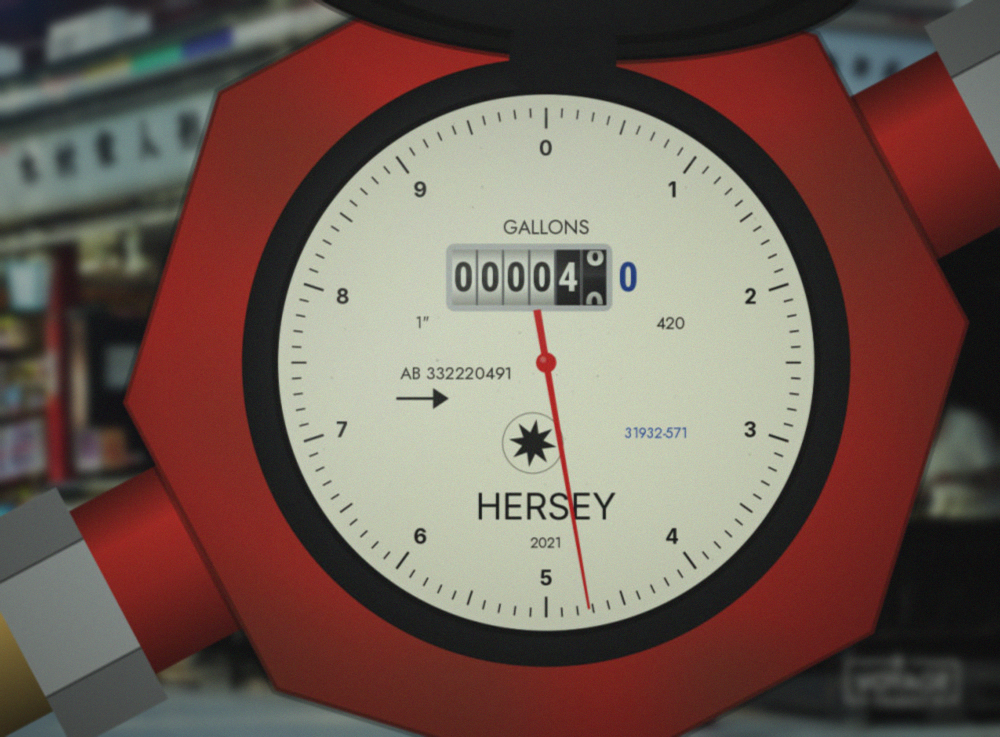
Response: 484.7 (gal)
